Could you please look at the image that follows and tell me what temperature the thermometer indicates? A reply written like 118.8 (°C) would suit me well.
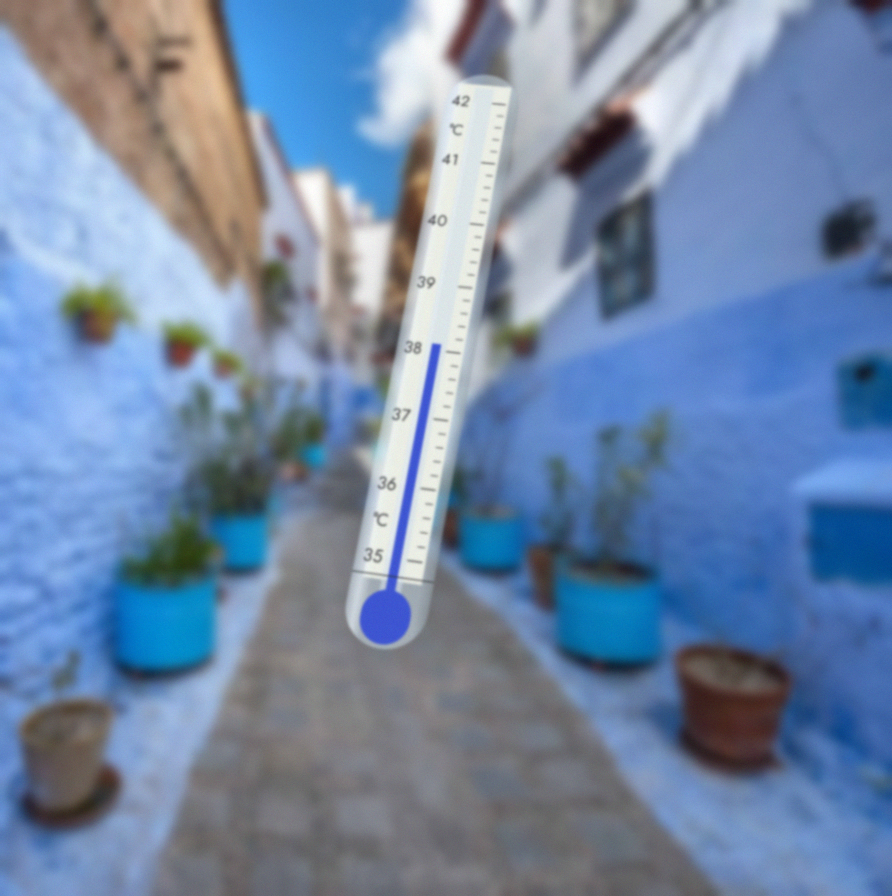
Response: 38.1 (°C)
